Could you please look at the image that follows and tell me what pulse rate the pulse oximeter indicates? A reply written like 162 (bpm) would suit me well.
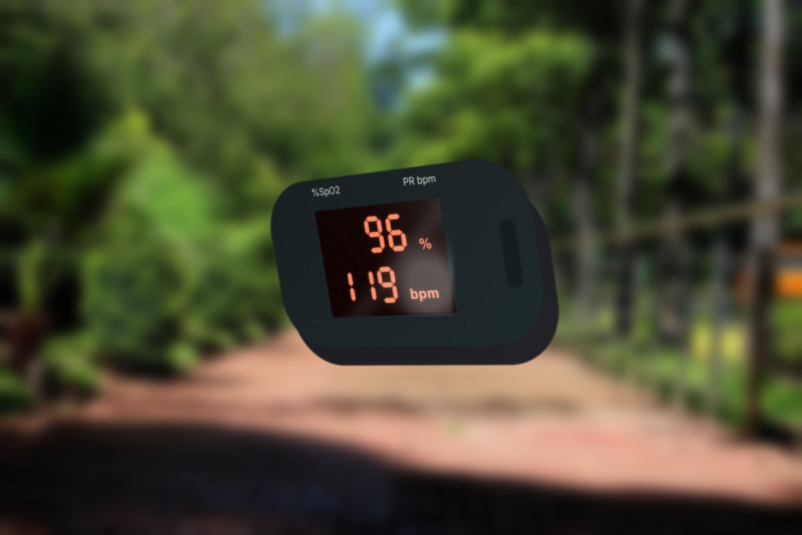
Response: 119 (bpm)
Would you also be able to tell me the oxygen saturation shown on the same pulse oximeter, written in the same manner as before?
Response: 96 (%)
